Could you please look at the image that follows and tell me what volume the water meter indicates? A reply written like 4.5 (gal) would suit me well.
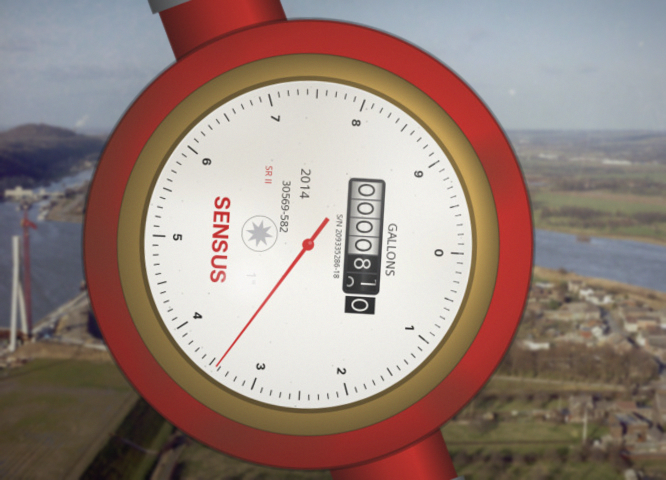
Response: 813.4 (gal)
